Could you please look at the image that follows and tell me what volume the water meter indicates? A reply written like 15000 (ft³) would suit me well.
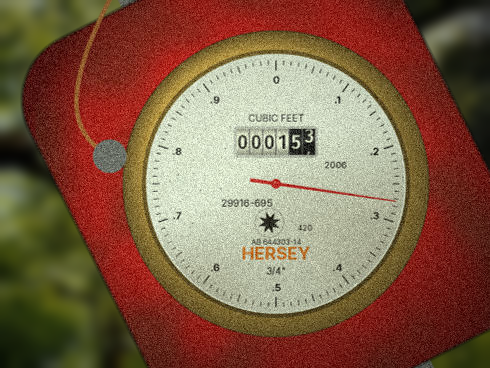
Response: 153.27 (ft³)
